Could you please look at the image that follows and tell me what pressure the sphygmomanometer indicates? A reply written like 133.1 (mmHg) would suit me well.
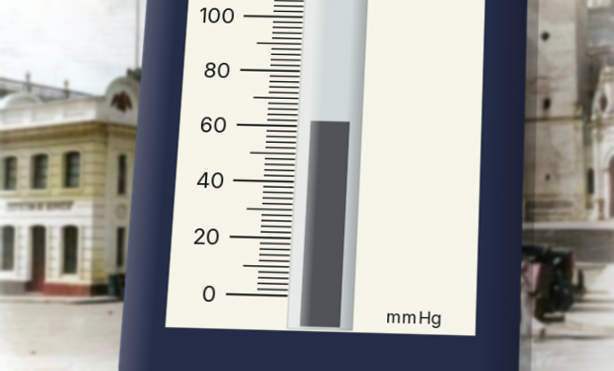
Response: 62 (mmHg)
